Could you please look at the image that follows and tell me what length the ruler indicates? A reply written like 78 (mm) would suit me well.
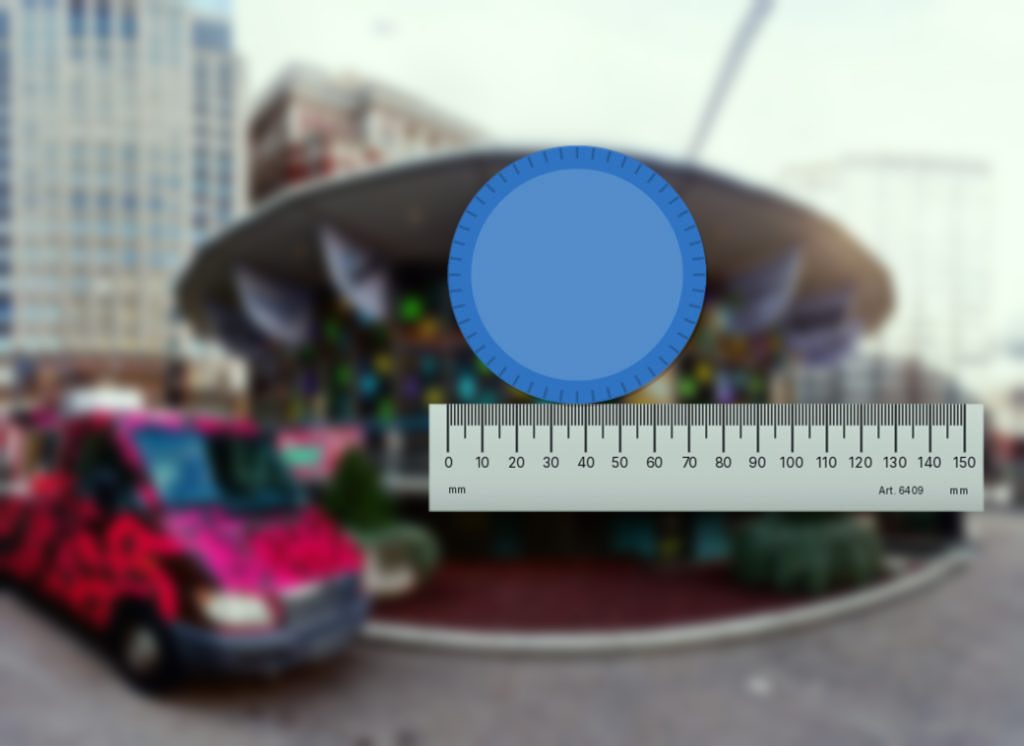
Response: 75 (mm)
